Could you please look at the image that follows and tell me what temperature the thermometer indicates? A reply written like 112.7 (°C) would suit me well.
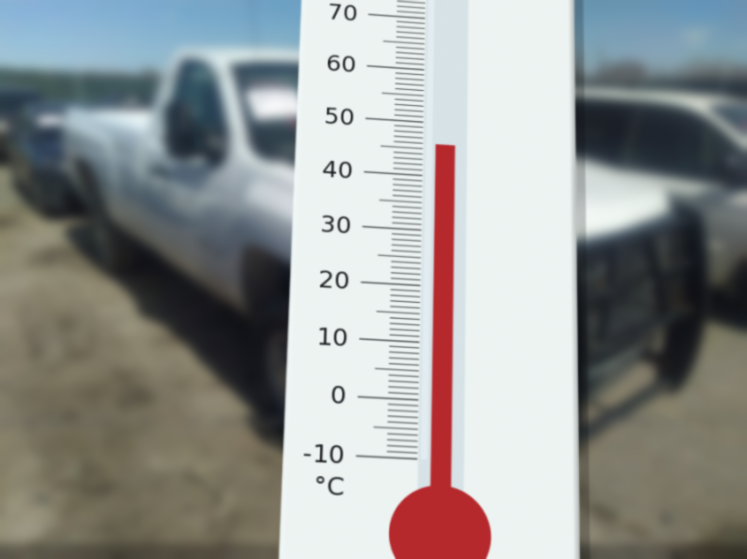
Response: 46 (°C)
